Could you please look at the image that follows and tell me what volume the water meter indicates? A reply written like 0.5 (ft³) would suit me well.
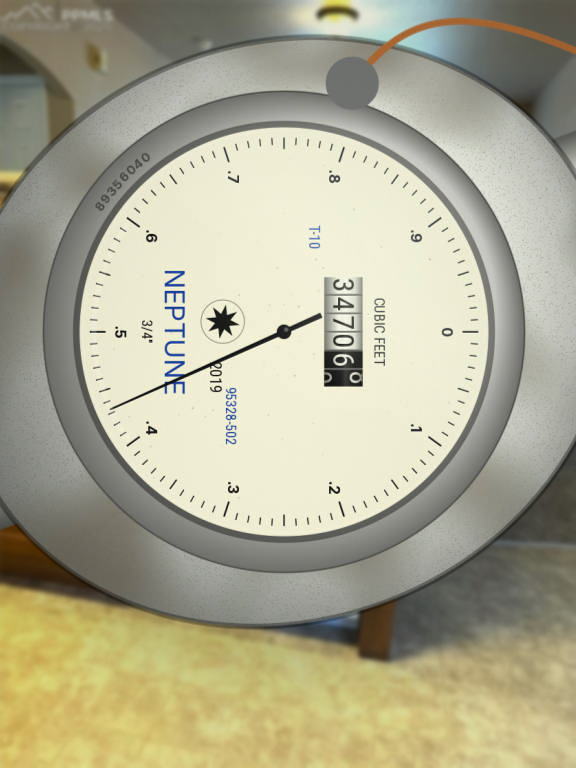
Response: 347068.43 (ft³)
